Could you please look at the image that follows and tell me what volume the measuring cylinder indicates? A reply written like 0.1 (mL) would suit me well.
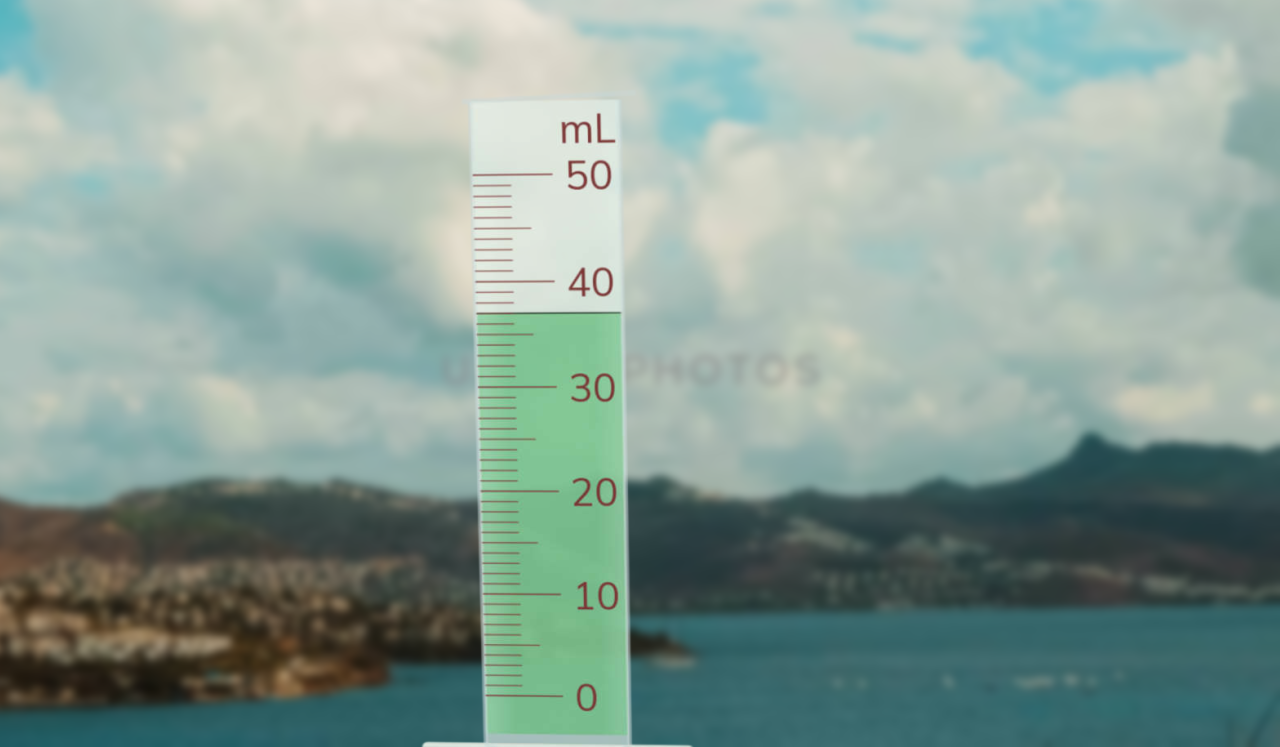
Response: 37 (mL)
